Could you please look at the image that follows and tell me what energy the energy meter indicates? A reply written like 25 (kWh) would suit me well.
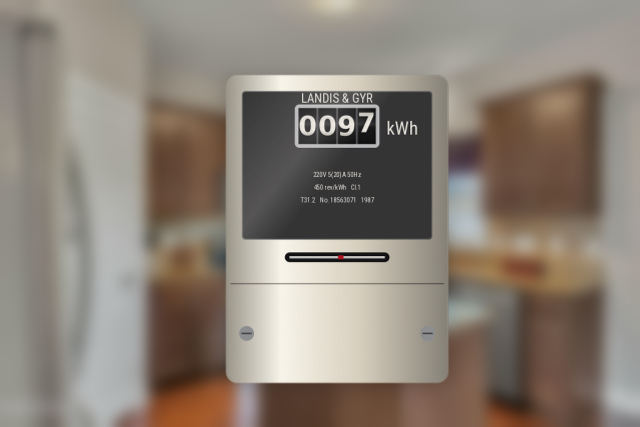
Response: 97 (kWh)
